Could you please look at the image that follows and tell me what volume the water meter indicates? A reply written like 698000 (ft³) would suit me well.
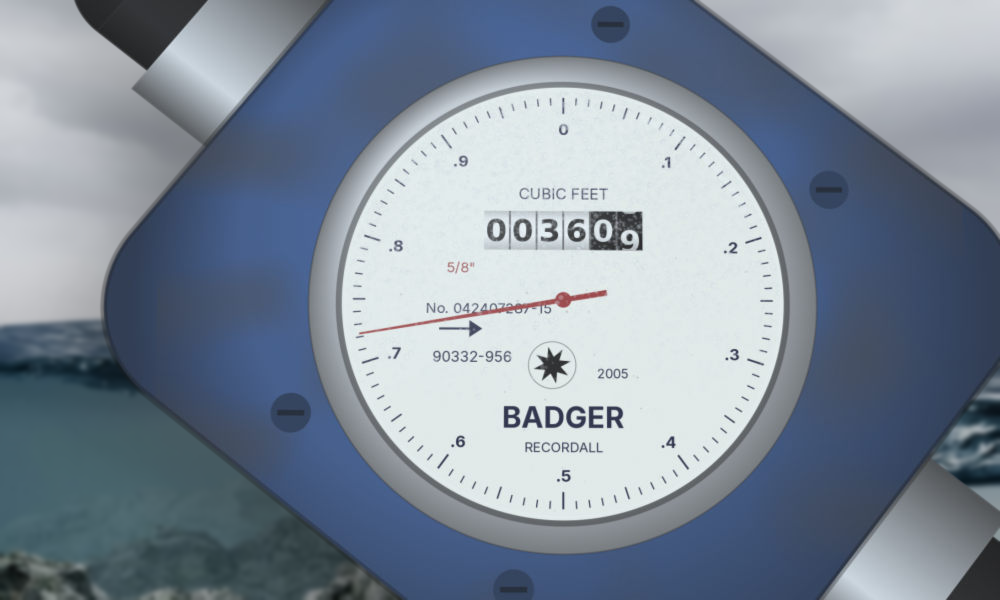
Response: 3608.72 (ft³)
